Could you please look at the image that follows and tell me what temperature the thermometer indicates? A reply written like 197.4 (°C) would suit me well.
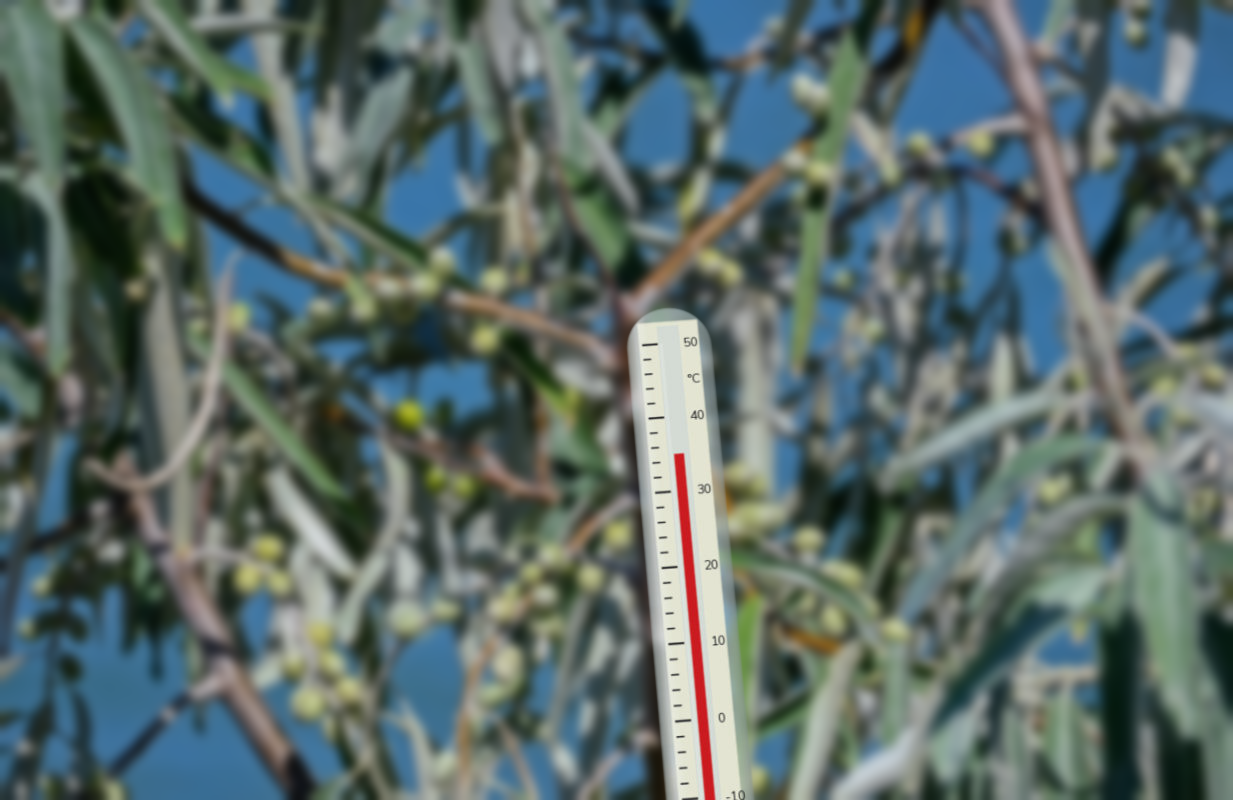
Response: 35 (°C)
